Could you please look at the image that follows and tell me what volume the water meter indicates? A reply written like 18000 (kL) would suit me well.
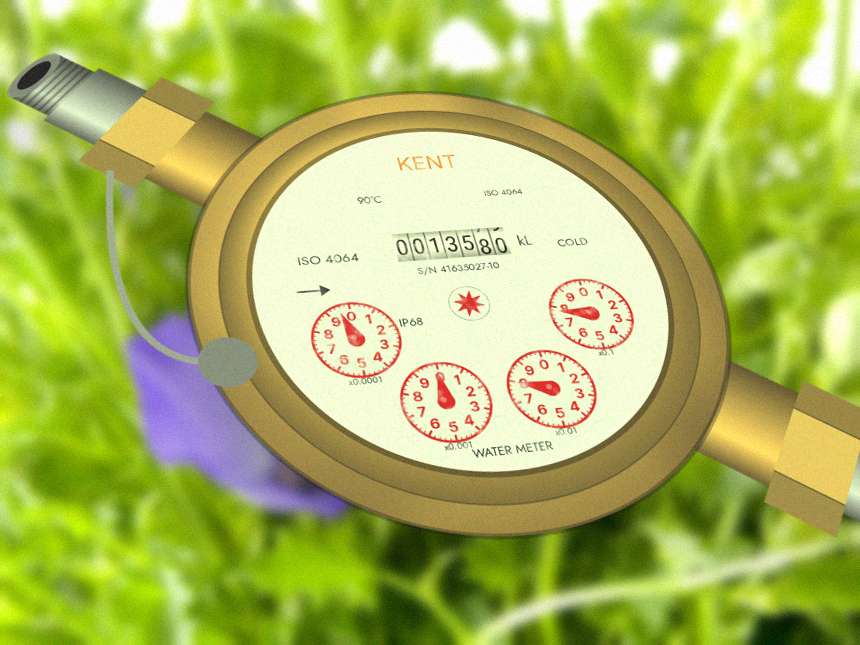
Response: 13579.7799 (kL)
